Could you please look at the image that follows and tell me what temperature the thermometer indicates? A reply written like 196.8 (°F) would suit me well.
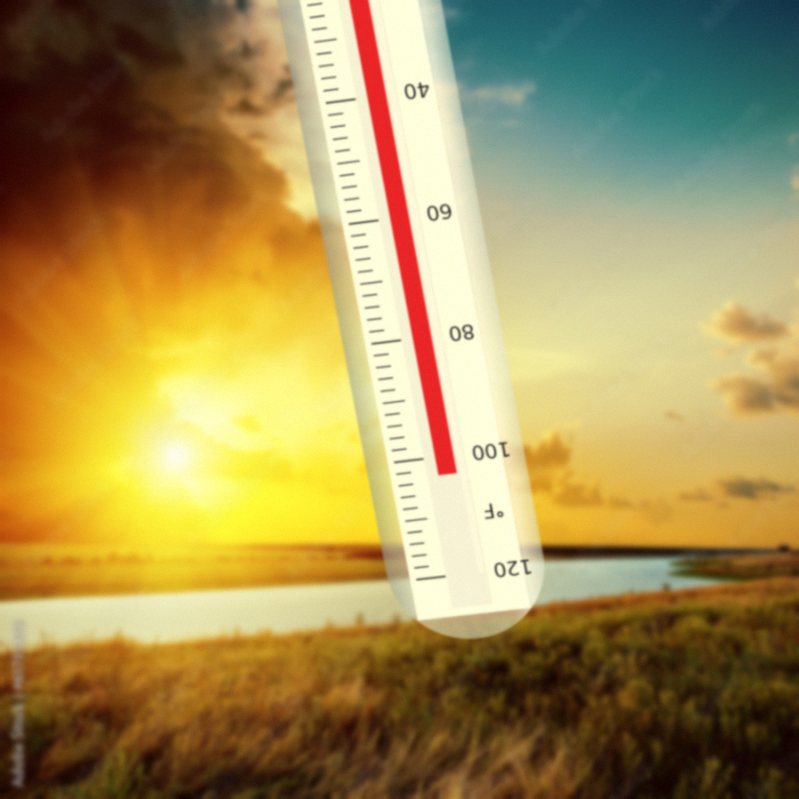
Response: 103 (°F)
